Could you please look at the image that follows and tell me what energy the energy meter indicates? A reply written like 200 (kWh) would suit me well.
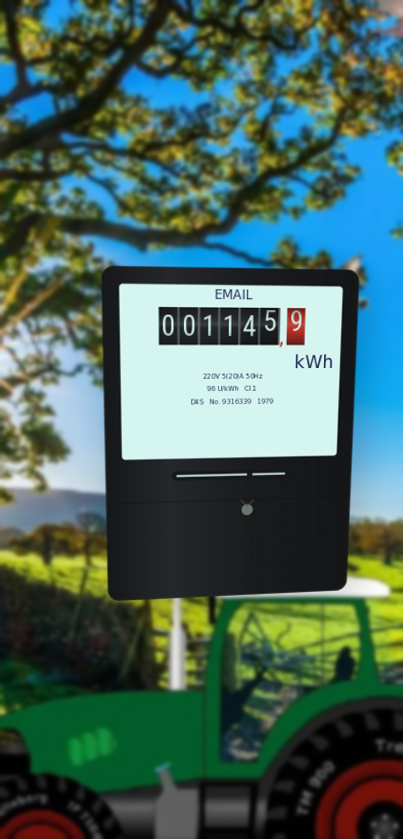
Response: 1145.9 (kWh)
